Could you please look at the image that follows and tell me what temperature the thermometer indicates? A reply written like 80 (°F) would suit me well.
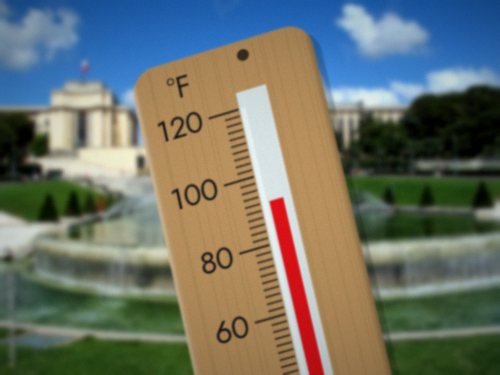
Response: 92 (°F)
